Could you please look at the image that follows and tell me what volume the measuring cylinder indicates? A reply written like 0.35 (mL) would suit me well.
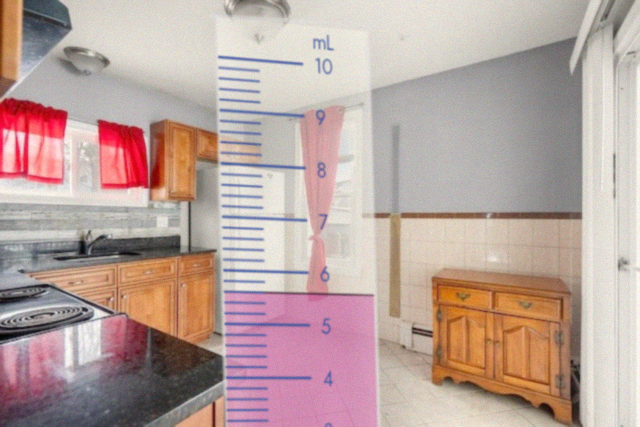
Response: 5.6 (mL)
